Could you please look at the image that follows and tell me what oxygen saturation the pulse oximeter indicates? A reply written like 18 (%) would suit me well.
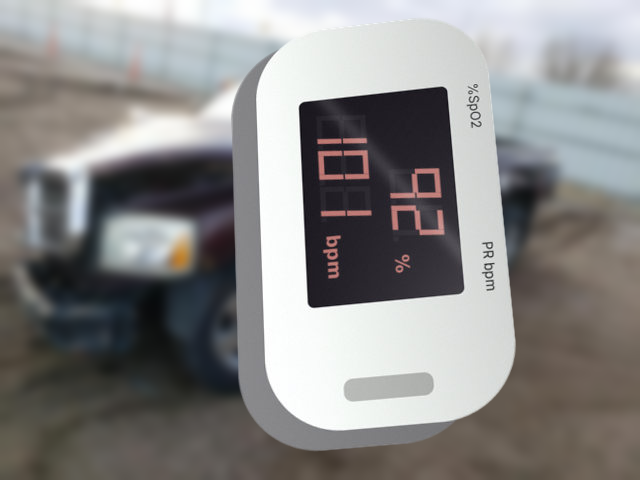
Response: 92 (%)
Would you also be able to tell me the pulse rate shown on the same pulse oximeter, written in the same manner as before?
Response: 101 (bpm)
